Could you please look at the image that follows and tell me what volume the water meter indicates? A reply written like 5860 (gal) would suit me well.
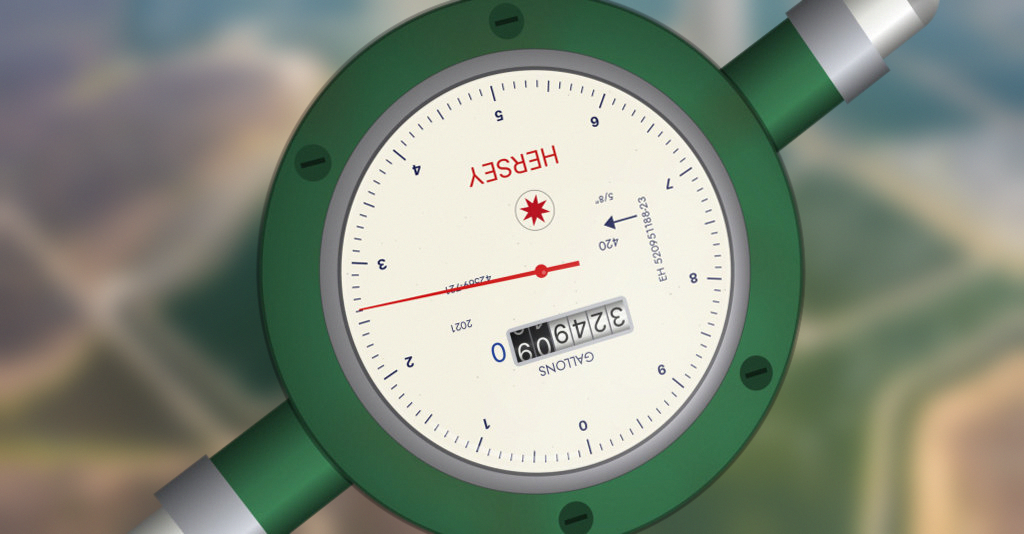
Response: 3249092.6 (gal)
